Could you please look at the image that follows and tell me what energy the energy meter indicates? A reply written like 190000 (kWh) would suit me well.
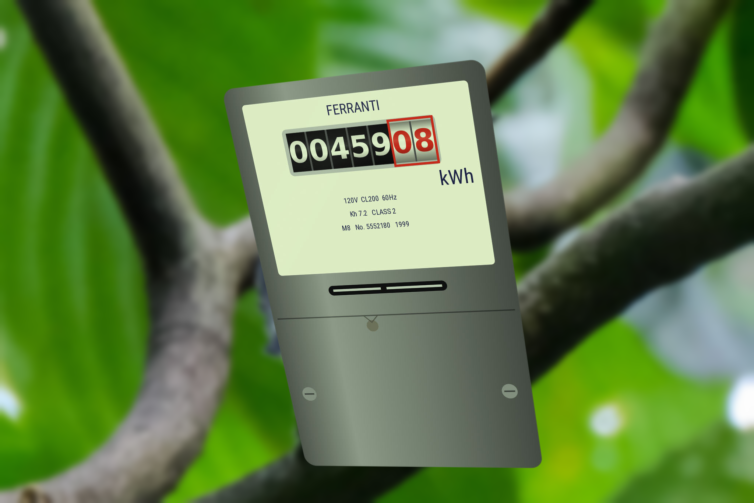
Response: 459.08 (kWh)
